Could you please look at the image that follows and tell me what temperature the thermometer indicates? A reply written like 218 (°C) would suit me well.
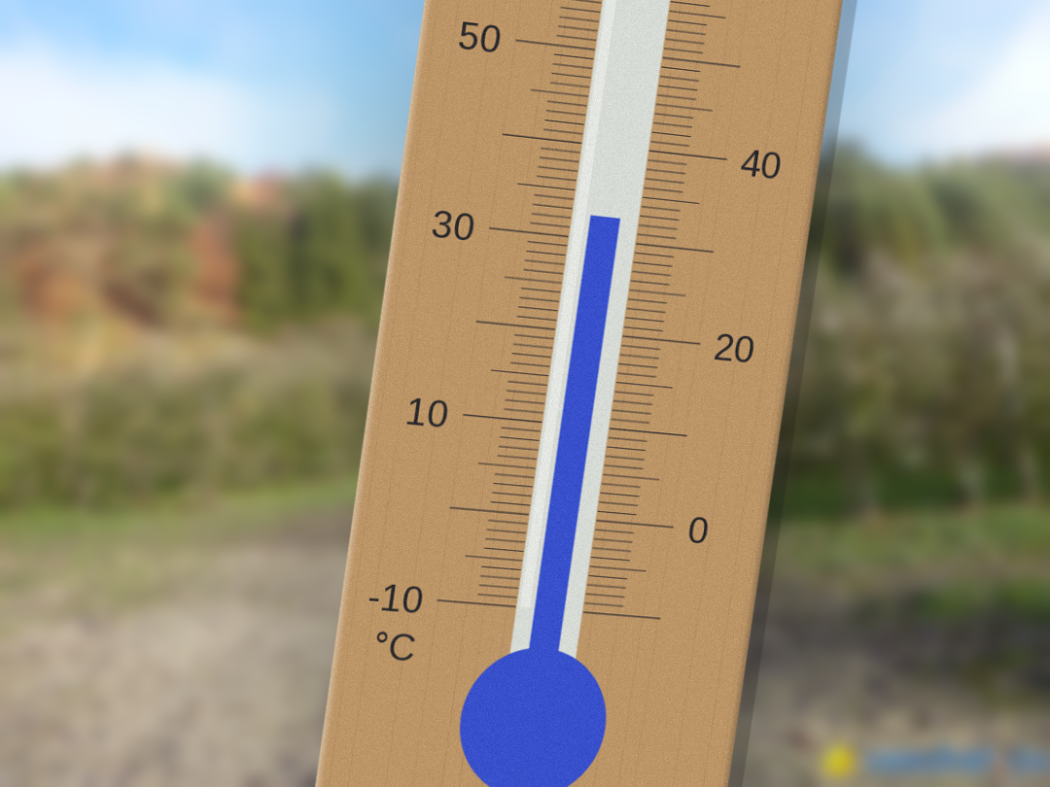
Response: 32.5 (°C)
